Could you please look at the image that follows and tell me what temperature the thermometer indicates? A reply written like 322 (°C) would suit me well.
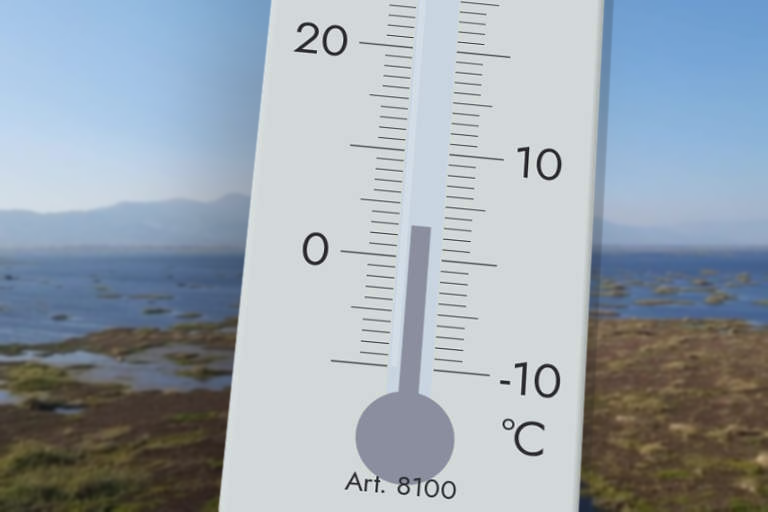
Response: 3 (°C)
